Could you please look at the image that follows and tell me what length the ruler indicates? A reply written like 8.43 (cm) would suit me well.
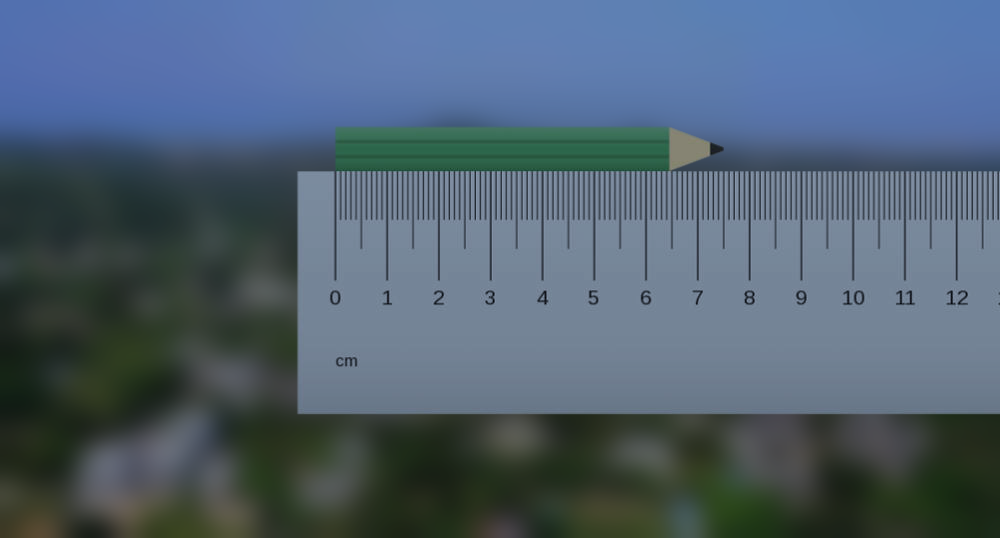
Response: 7.5 (cm)
